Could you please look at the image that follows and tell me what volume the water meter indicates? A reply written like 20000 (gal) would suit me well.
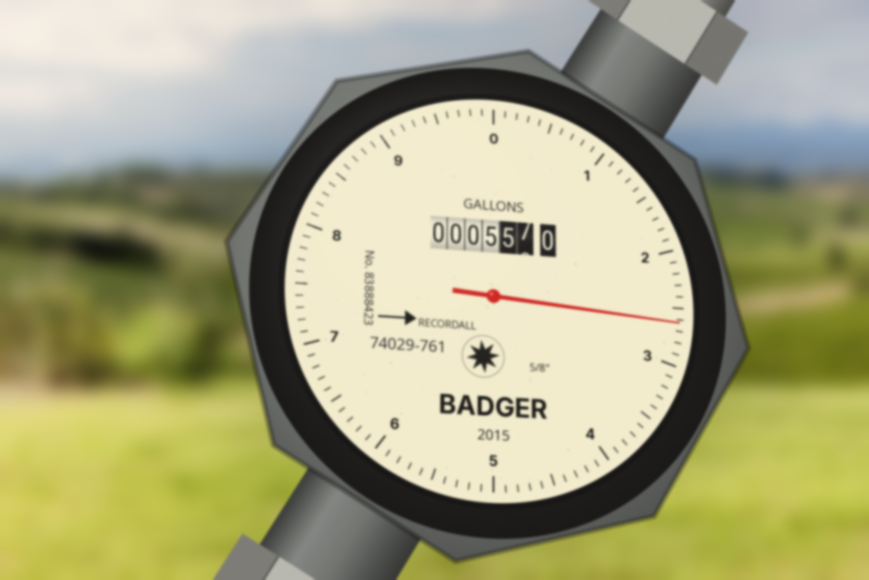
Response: 5572.6 (gal)
